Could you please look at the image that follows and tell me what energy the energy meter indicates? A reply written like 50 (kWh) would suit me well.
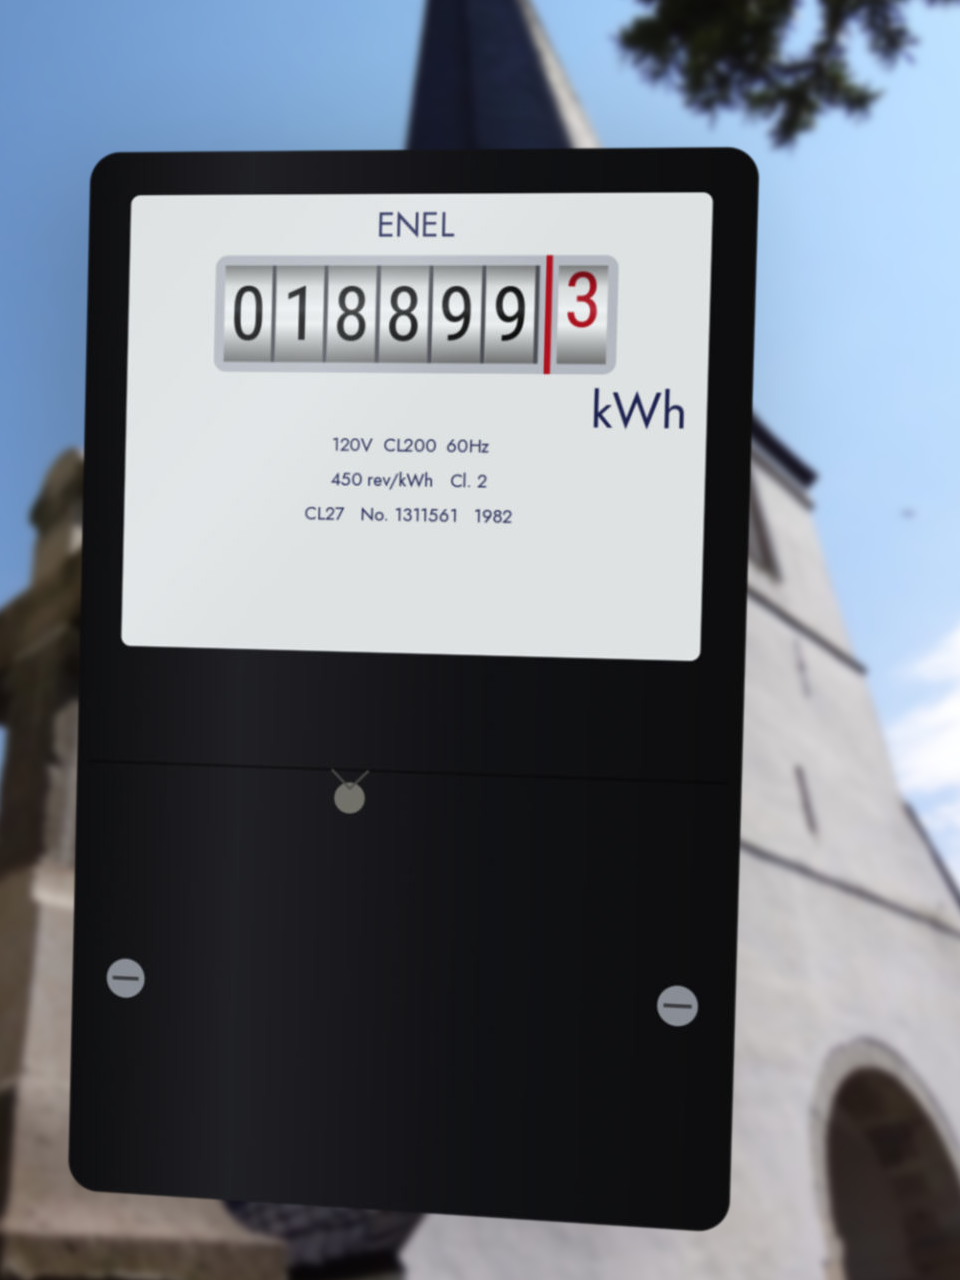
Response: 18899.3 (kWh)
